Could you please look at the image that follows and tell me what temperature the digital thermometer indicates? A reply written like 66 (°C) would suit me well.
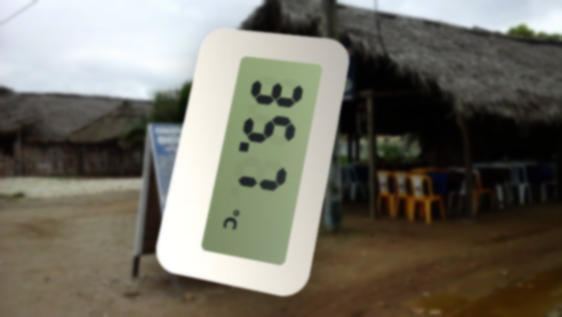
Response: 35.7 (°C)
